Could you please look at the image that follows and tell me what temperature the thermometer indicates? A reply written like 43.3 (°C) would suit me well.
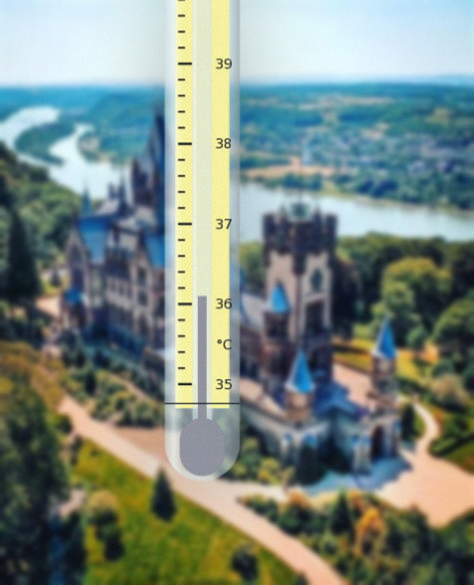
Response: 36.1 (°C)
